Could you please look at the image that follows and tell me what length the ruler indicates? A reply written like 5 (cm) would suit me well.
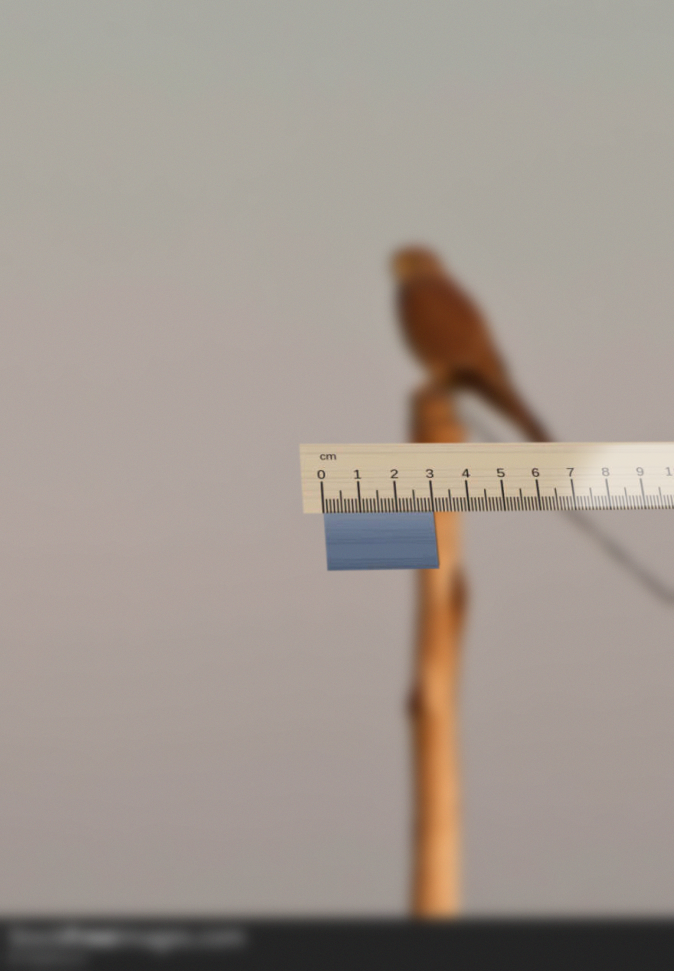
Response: 3 (cm)
